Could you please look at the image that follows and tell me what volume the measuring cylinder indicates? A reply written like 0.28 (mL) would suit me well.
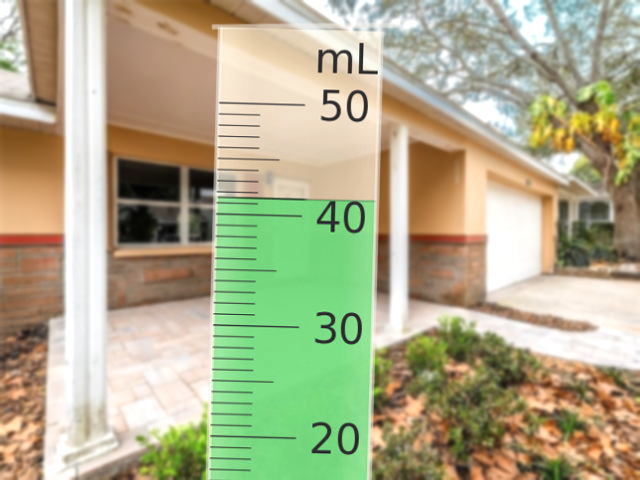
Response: 41.5 (mL)
